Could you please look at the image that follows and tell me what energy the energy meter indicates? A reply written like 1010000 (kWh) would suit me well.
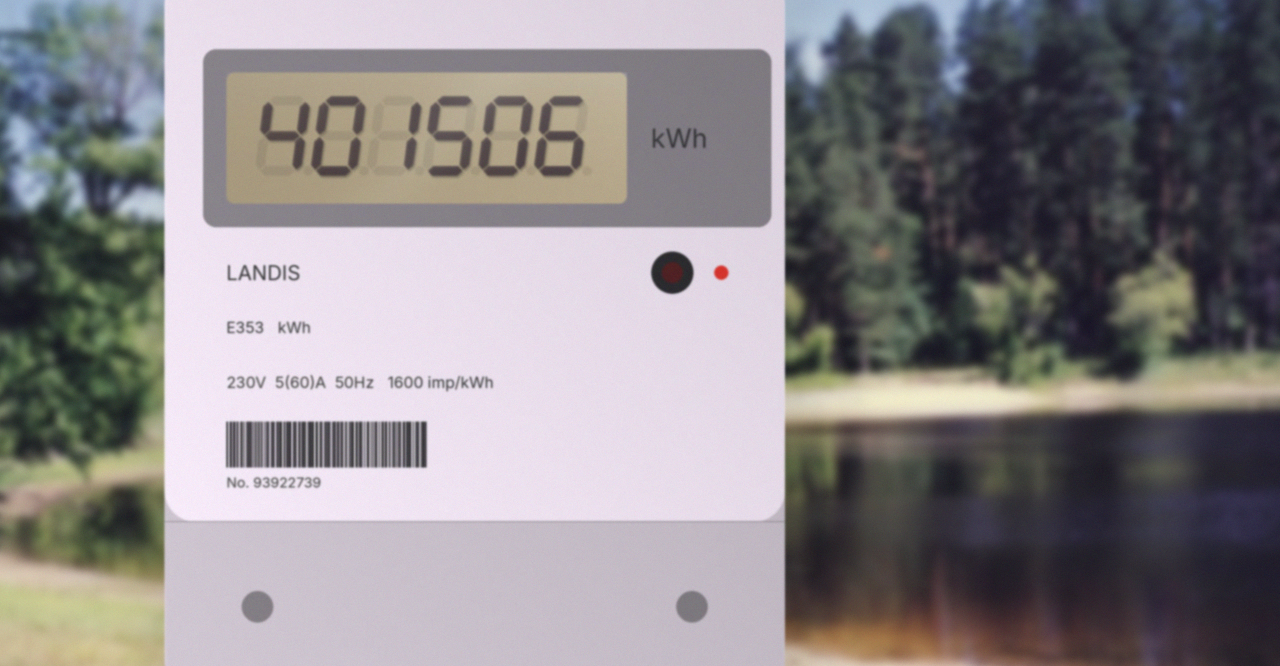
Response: 401506 (kWh)
